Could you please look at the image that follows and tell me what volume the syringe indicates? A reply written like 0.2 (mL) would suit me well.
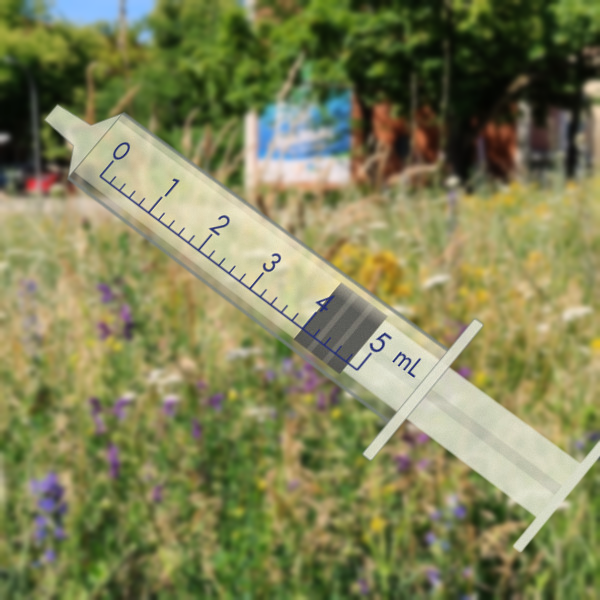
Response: 4 (mL)
